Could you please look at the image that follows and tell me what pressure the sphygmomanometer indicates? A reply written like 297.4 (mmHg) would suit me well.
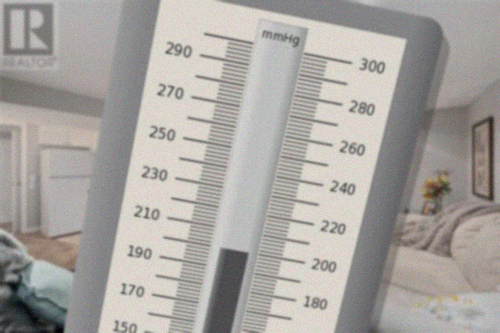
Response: 200 (mmHg)
